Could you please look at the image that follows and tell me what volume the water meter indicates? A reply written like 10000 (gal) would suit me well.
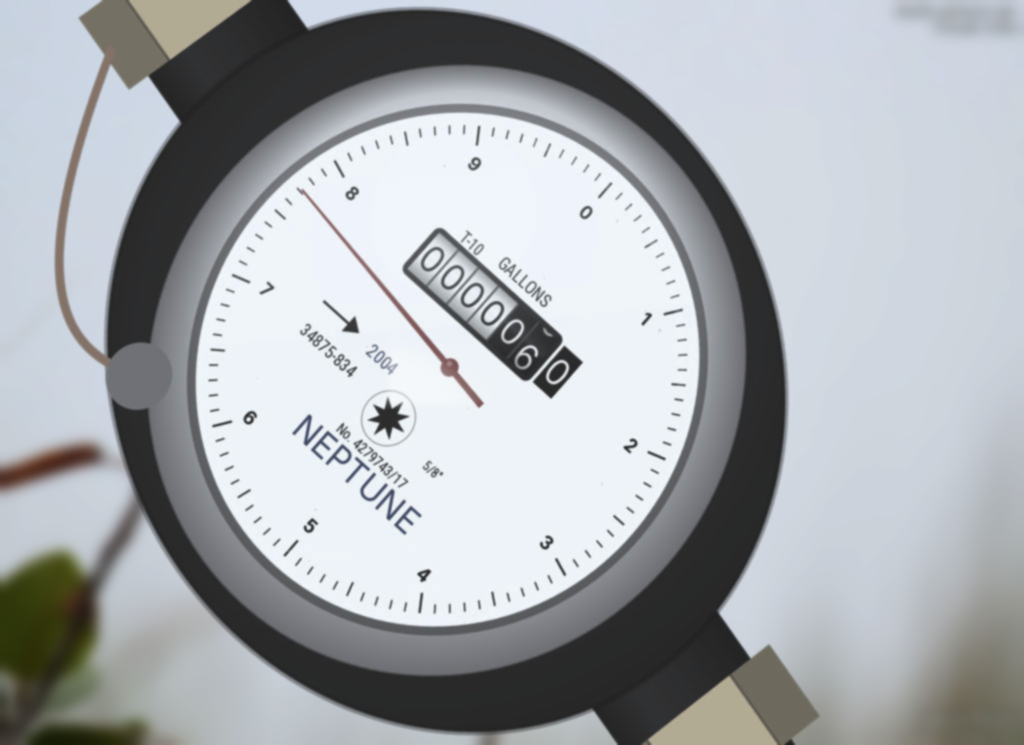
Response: 57.7 (gal)
